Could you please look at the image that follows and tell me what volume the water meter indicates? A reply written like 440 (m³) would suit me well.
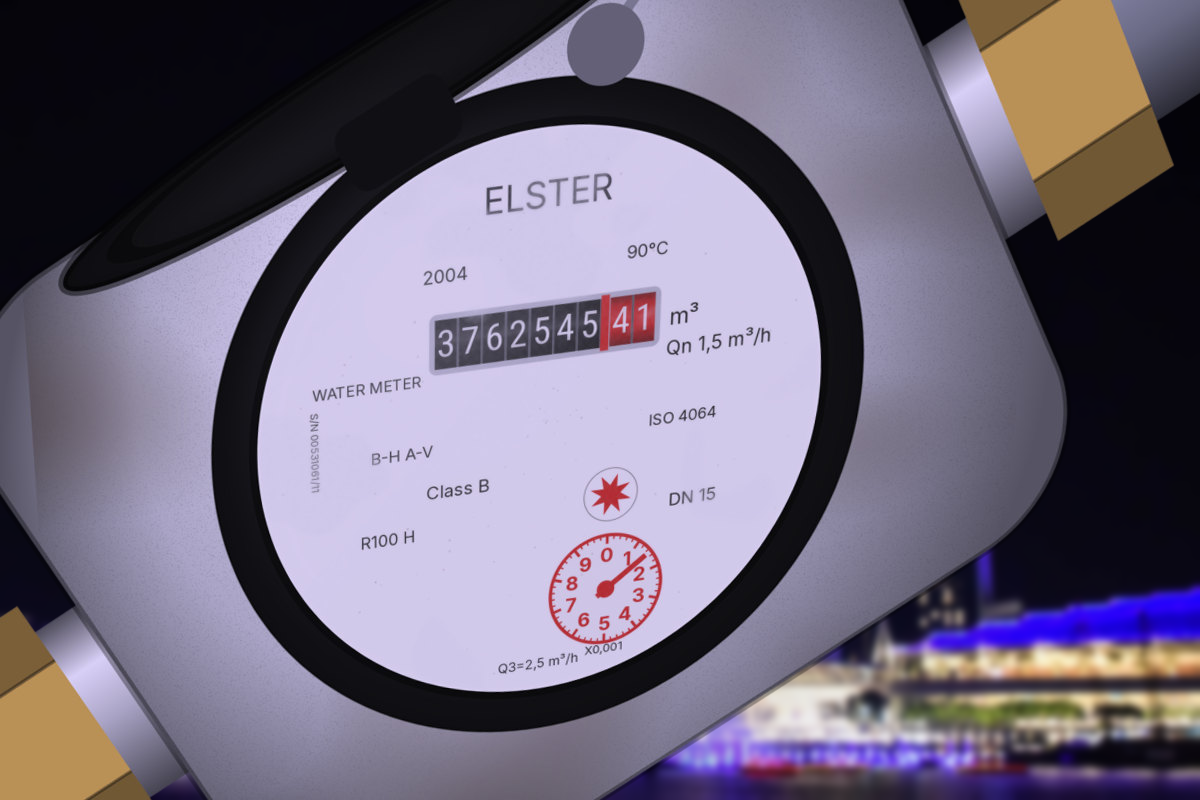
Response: 3762545.411 (m³)
